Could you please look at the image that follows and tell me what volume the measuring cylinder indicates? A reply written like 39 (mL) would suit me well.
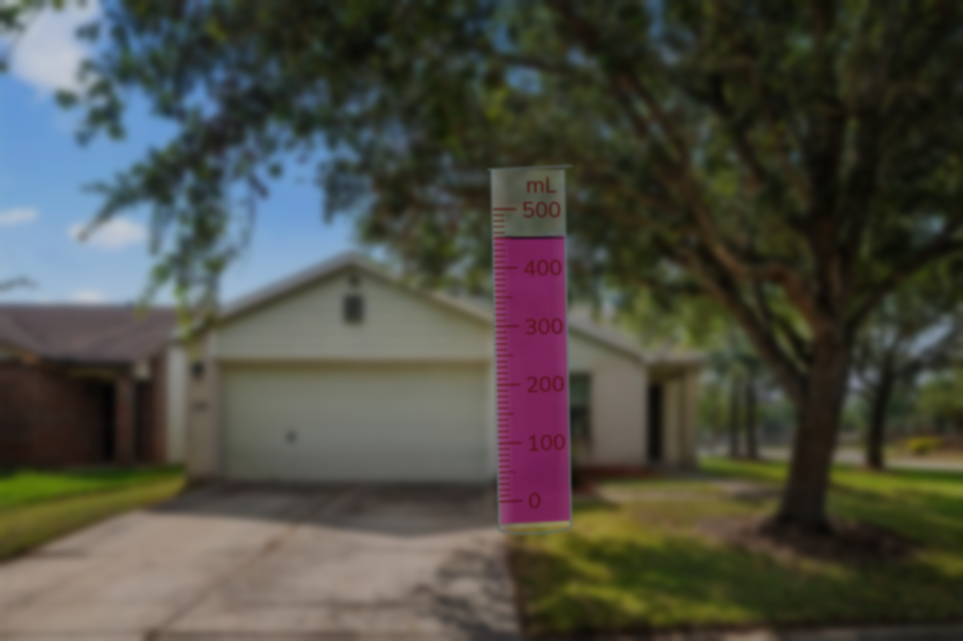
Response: 450 (mL)
